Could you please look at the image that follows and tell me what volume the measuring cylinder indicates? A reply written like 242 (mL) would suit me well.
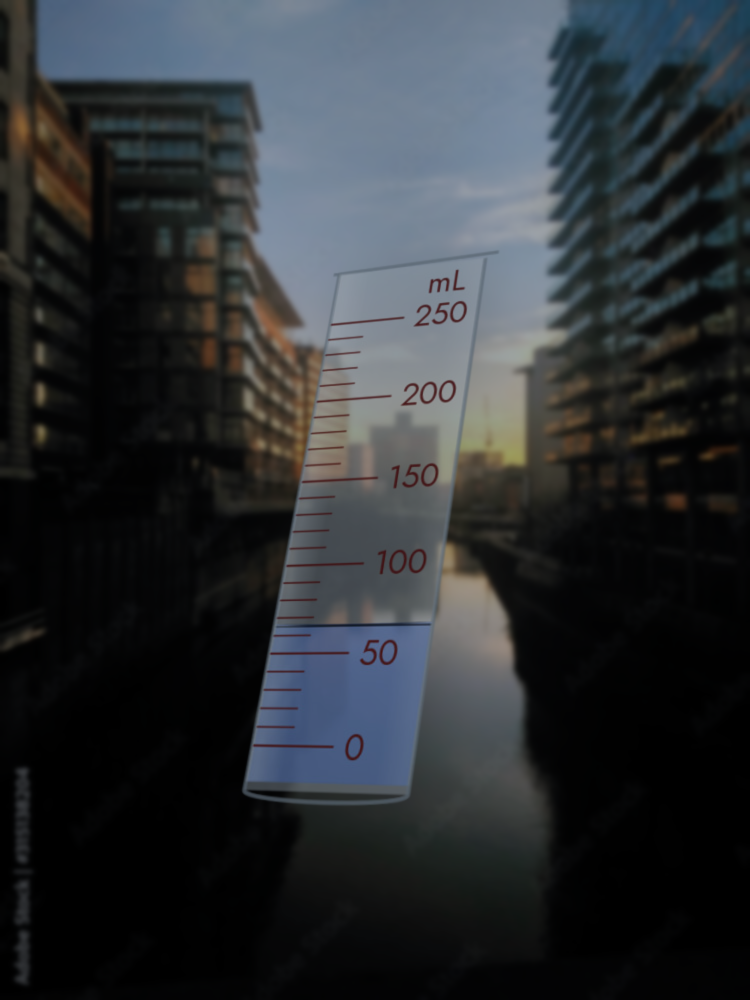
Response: 65 (mL)
